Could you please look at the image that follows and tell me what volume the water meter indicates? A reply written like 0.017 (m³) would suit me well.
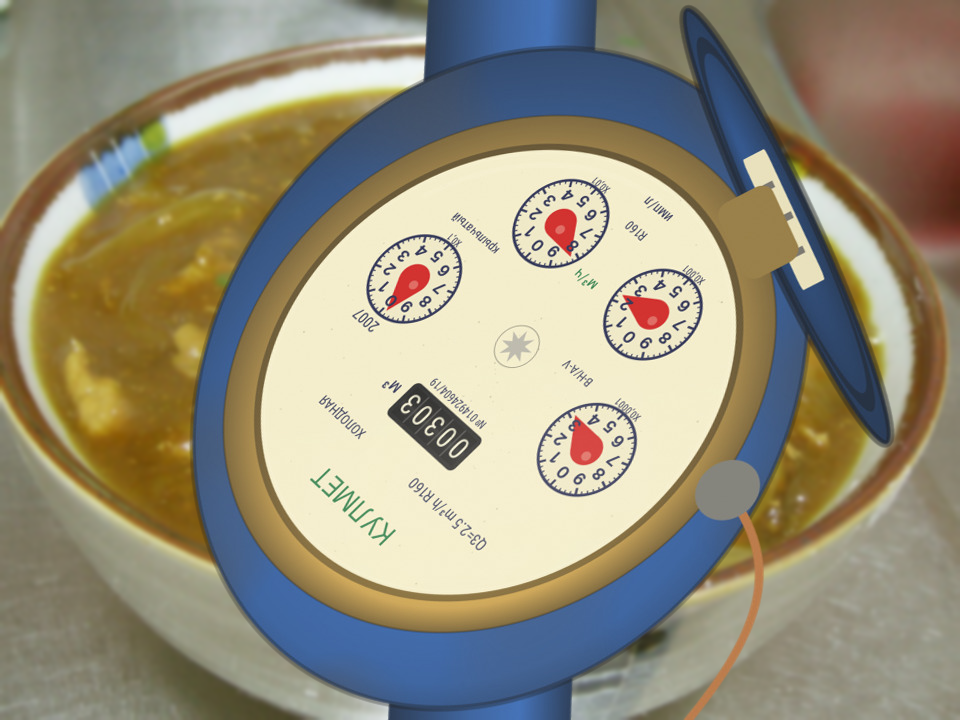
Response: 302.9823 (m³)
